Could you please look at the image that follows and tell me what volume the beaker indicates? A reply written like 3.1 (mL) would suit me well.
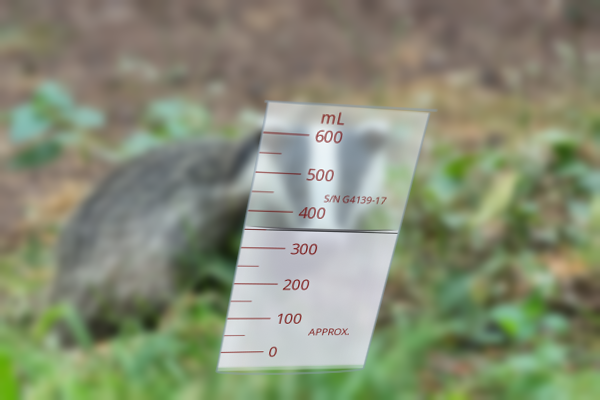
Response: 350 (mL)
